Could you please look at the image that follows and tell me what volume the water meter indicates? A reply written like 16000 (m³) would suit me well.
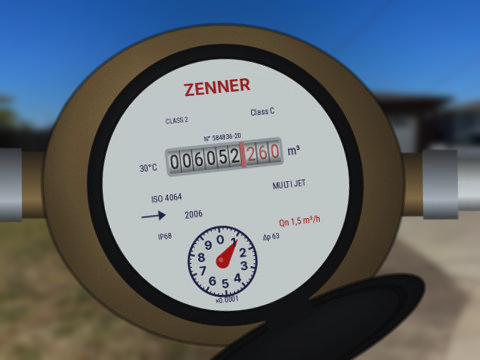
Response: 6052.2601 (m³)
